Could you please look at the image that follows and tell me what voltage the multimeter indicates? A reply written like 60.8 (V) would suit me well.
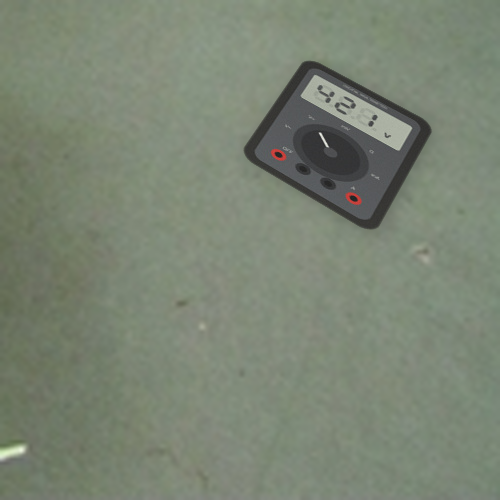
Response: 421 (V)
